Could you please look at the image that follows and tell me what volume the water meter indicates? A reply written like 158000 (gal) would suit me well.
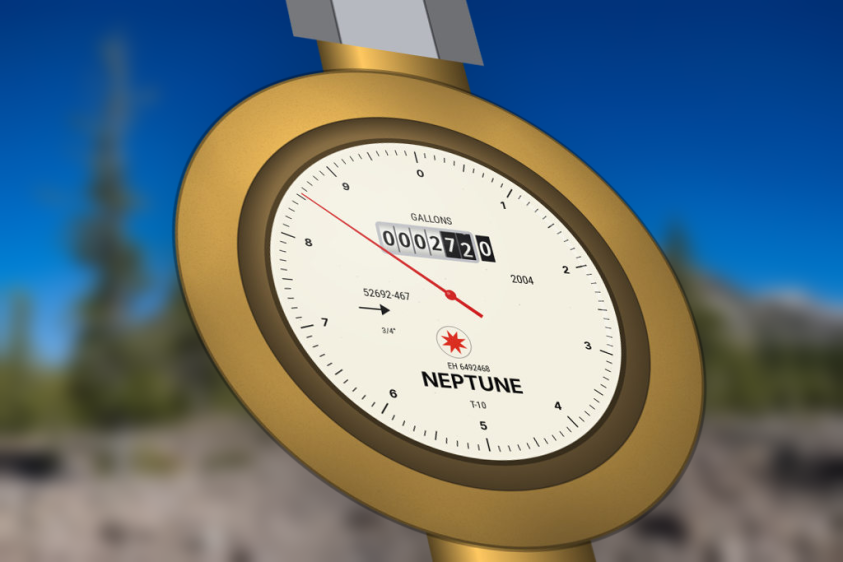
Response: 2718.5 (gal)
